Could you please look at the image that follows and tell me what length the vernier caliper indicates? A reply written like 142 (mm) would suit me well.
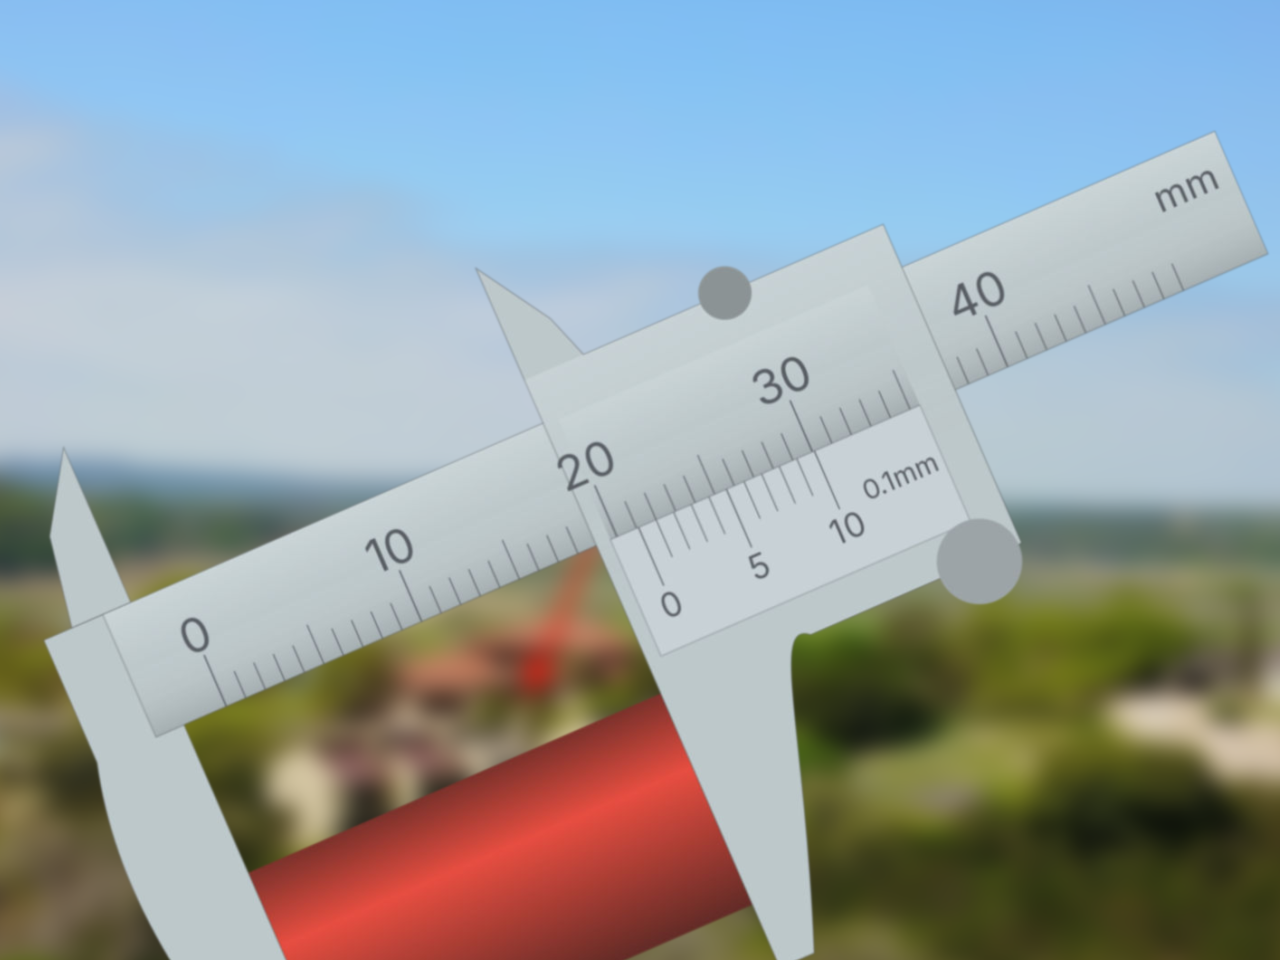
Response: 21.1 (mm)
